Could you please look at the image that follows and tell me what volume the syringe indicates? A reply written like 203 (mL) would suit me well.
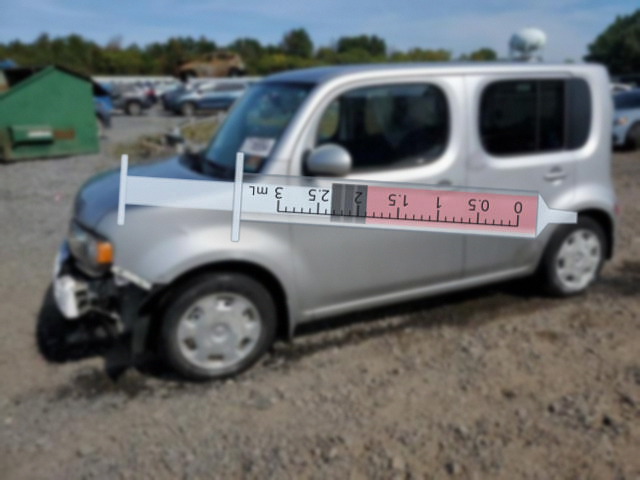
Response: 1.9 (mL)
